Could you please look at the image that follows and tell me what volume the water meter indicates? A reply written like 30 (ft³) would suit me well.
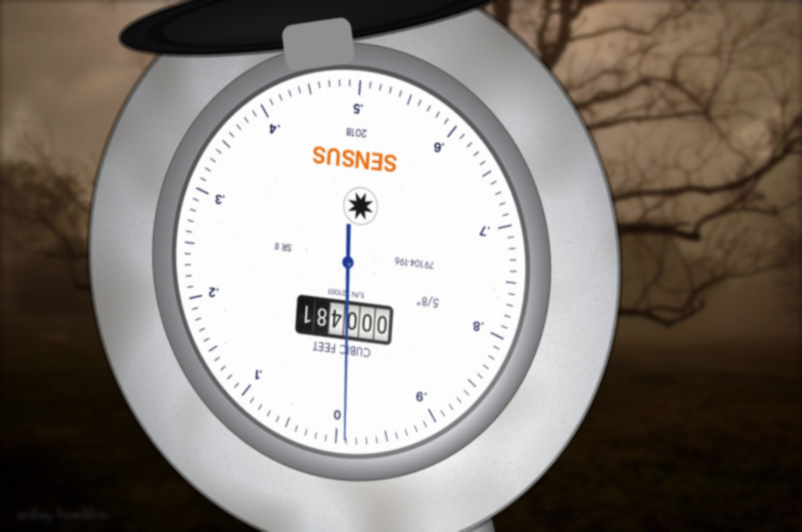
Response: 480.99 (ft³)
